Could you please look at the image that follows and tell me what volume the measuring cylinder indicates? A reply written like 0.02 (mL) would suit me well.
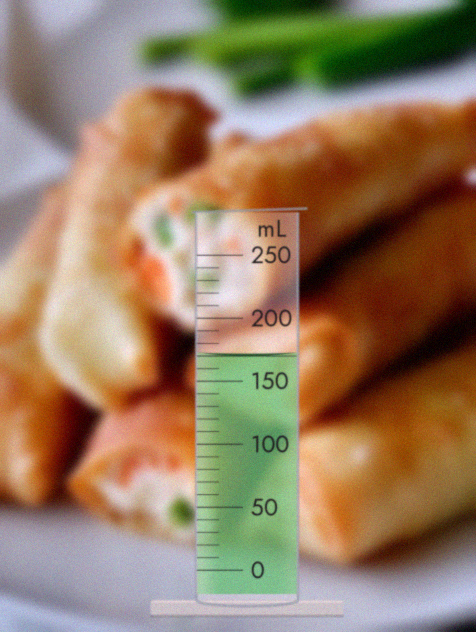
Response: 170 (mL)
